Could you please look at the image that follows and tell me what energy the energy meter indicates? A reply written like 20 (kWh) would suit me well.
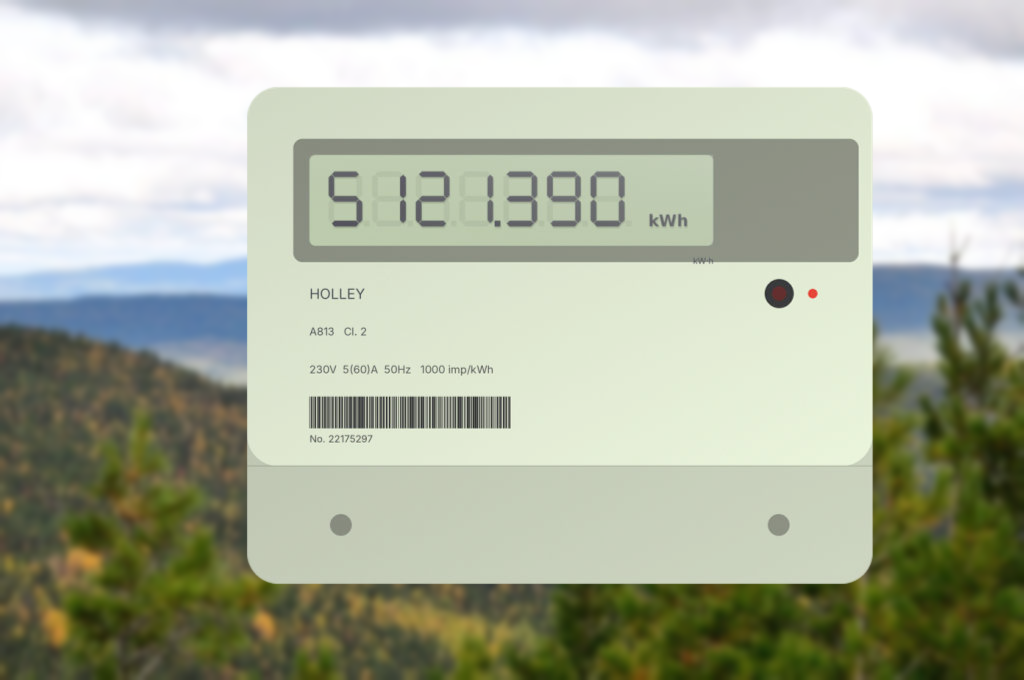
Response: 5121.390 (kWh)
